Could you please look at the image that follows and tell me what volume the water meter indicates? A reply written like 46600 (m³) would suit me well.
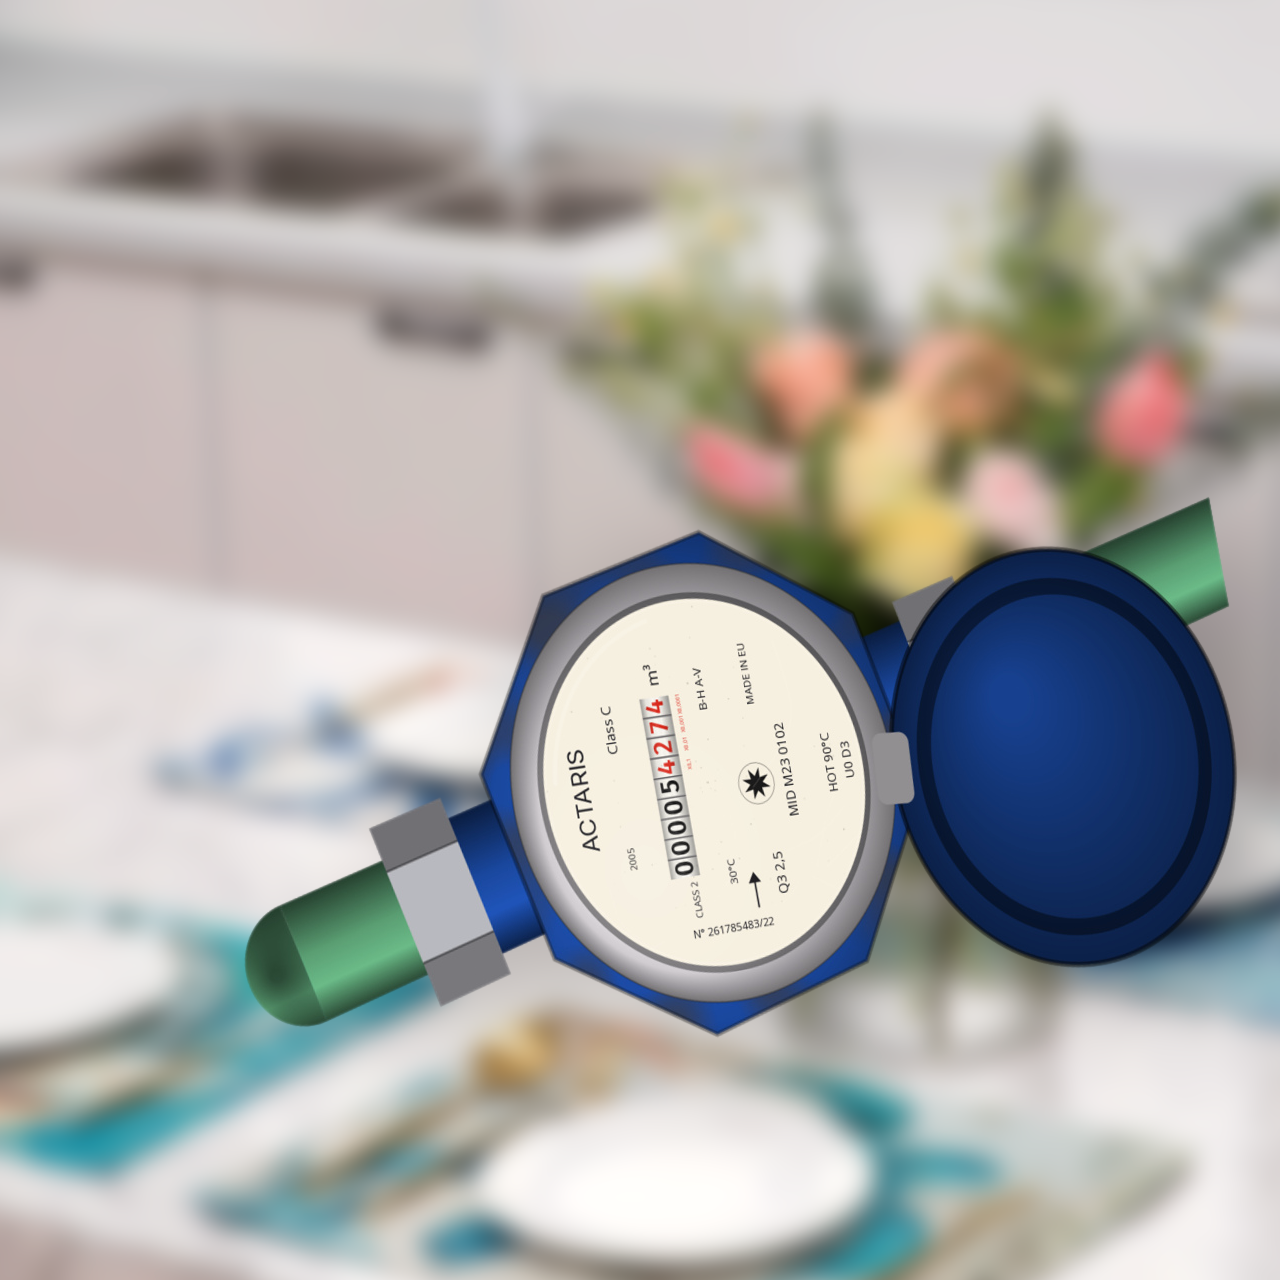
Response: 5.4274 (m³)
